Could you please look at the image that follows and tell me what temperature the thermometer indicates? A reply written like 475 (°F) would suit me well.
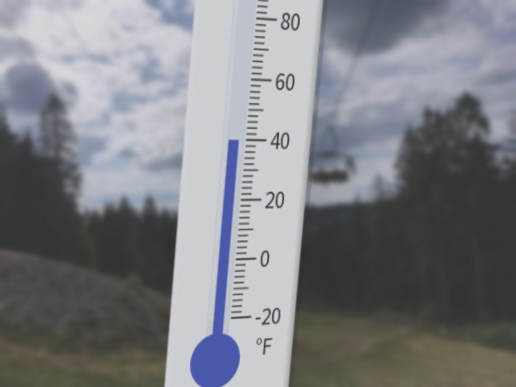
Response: 40 (°F)
